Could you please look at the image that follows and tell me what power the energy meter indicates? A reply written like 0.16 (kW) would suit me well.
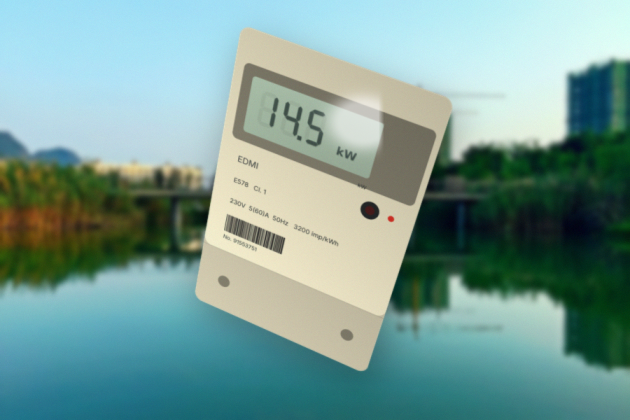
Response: 14.5 (kW)
